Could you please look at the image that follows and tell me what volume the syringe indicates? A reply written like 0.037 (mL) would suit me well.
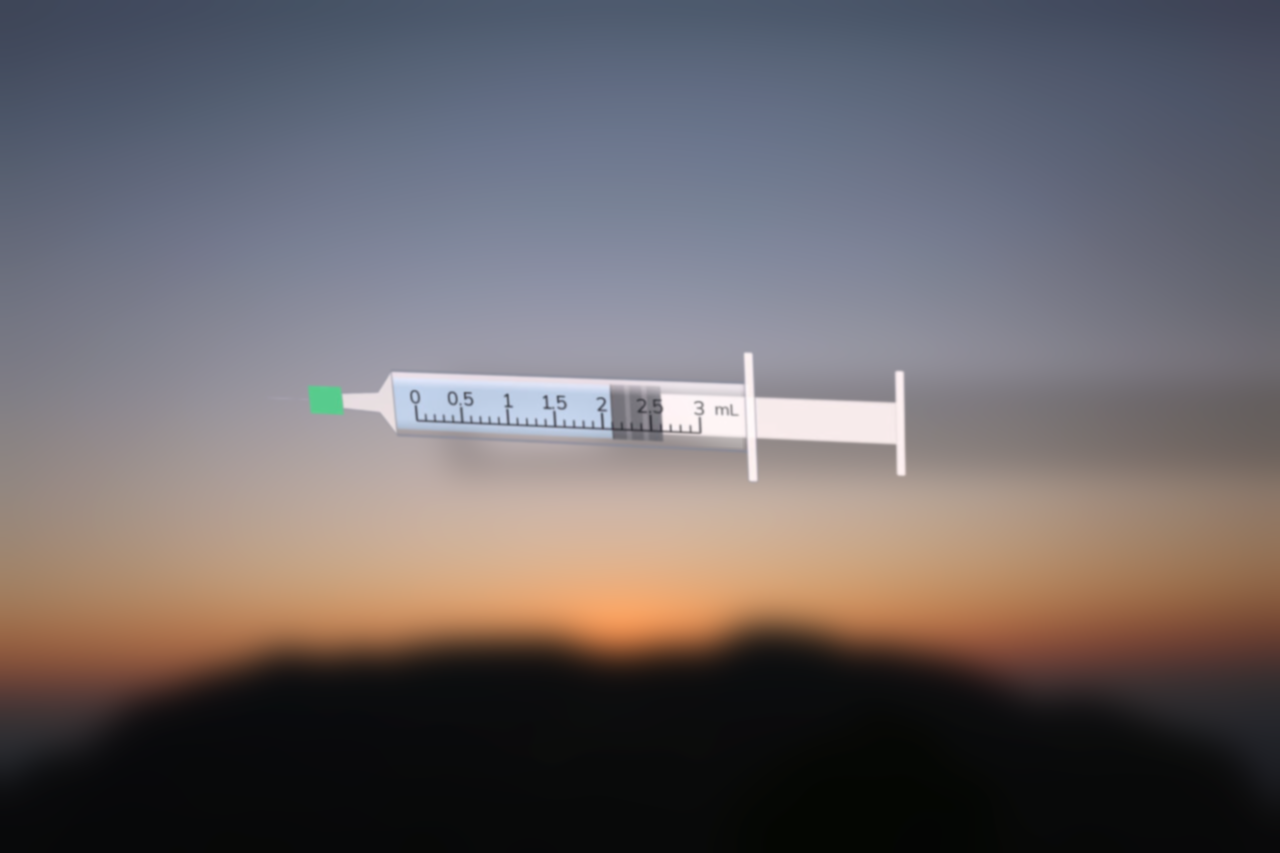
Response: 2.1 (mL)
